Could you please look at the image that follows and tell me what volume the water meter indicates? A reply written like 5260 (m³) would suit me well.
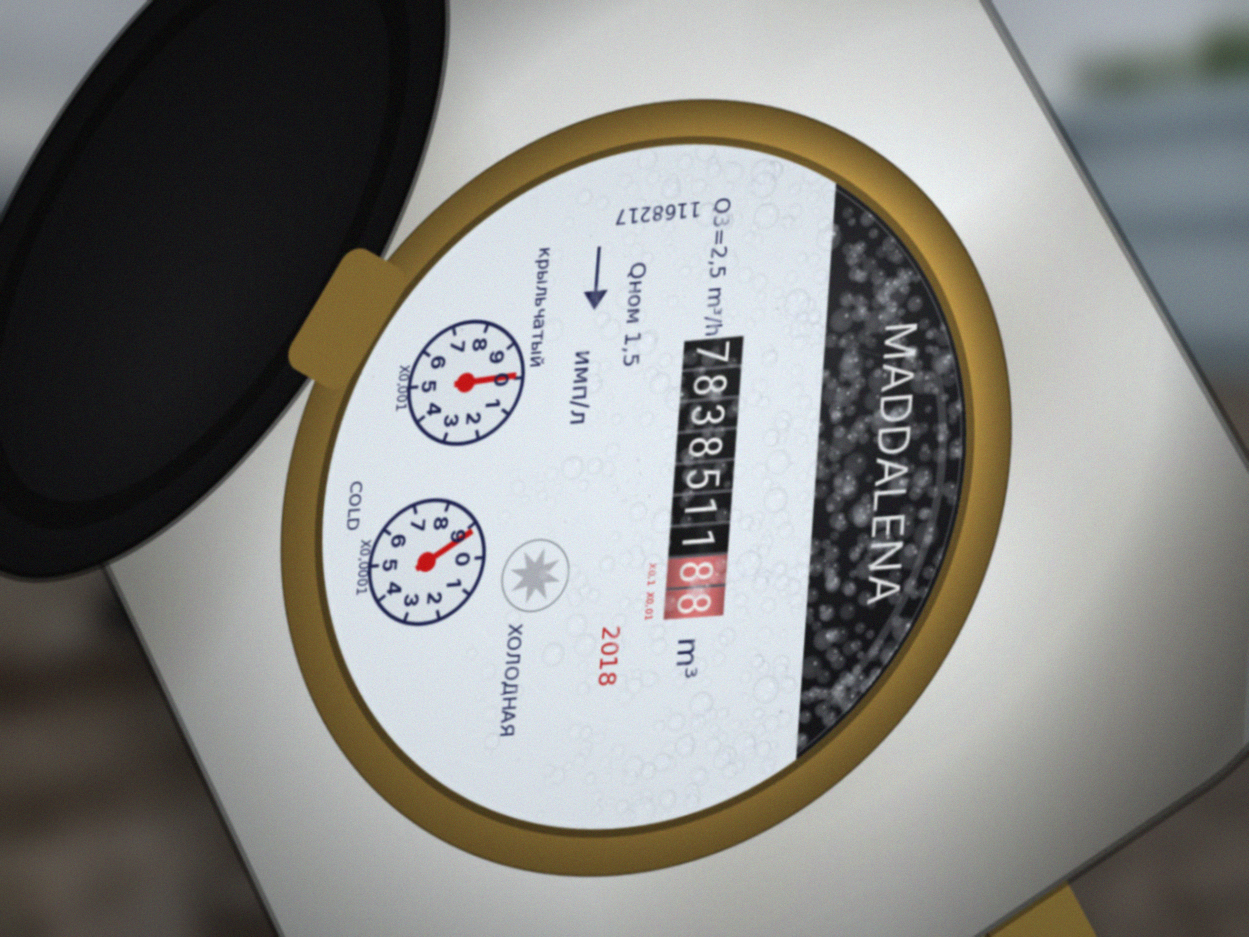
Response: 7838511.8799 (m³)
